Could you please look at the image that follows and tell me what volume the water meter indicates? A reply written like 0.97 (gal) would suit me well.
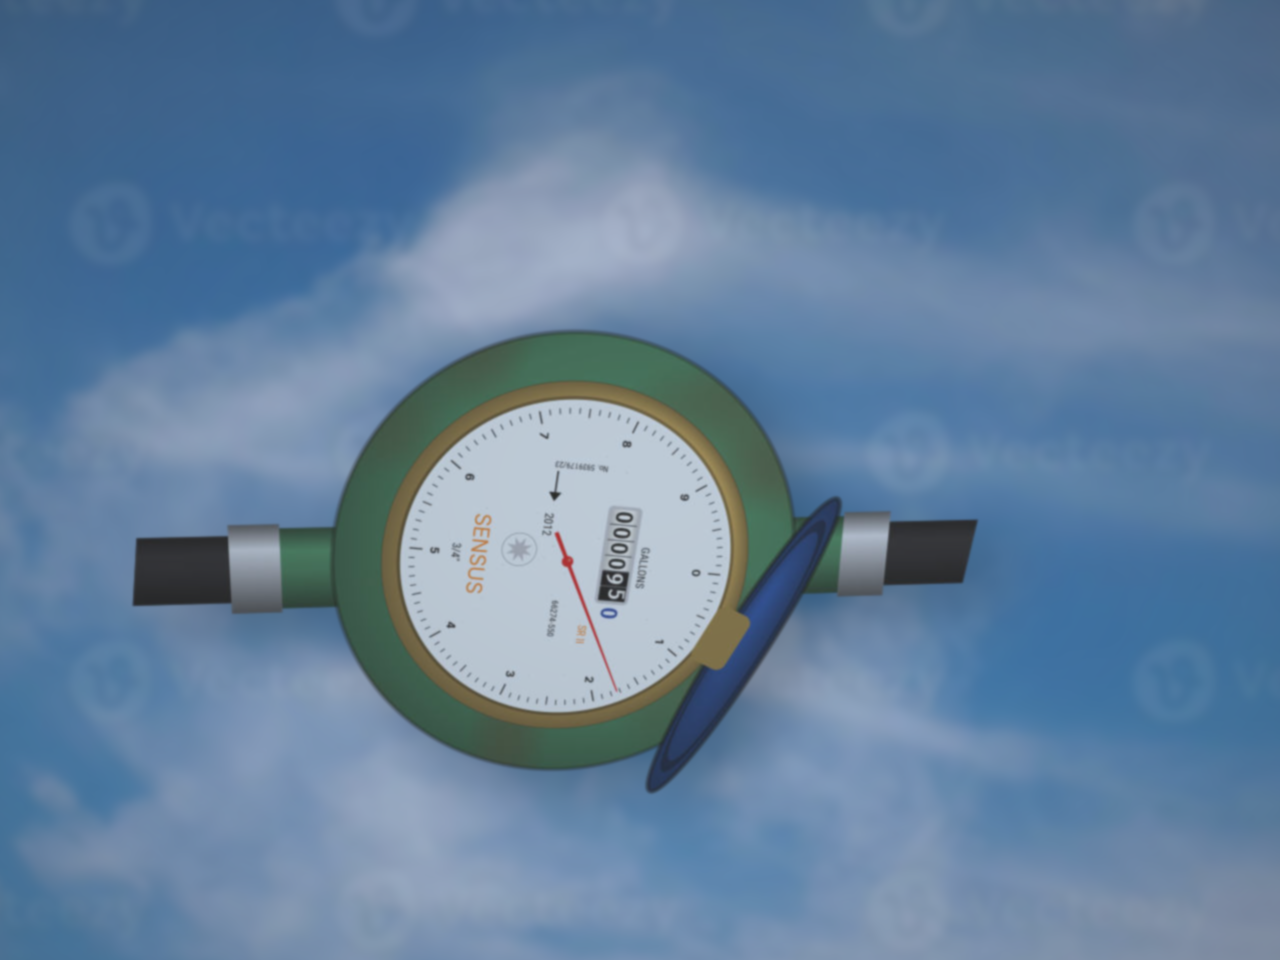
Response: 951.7 (gal)
